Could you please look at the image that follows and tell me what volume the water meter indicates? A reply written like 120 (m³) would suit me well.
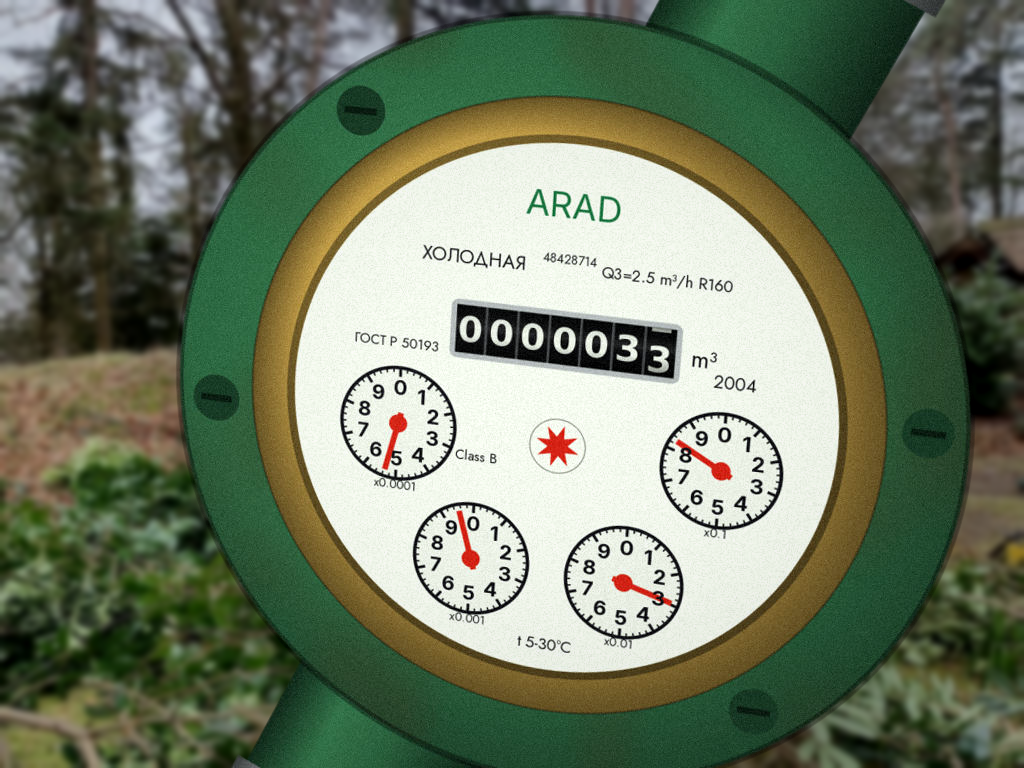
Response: 32.8295 (m³)
